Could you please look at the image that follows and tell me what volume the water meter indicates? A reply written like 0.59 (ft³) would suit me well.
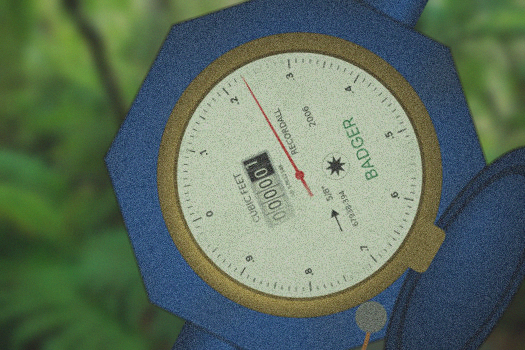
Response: 1.23 (ft³)
